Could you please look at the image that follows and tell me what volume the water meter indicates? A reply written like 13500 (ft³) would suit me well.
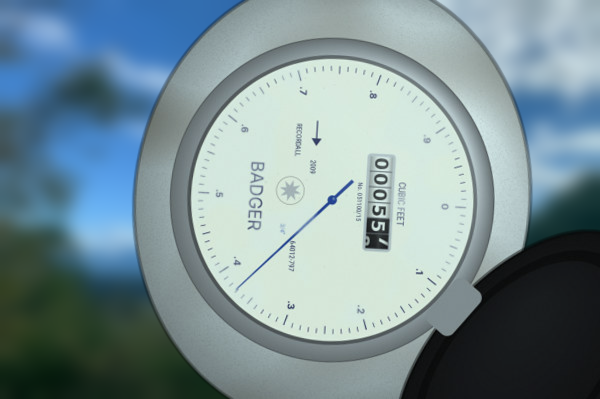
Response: 557.37 (ft³)
